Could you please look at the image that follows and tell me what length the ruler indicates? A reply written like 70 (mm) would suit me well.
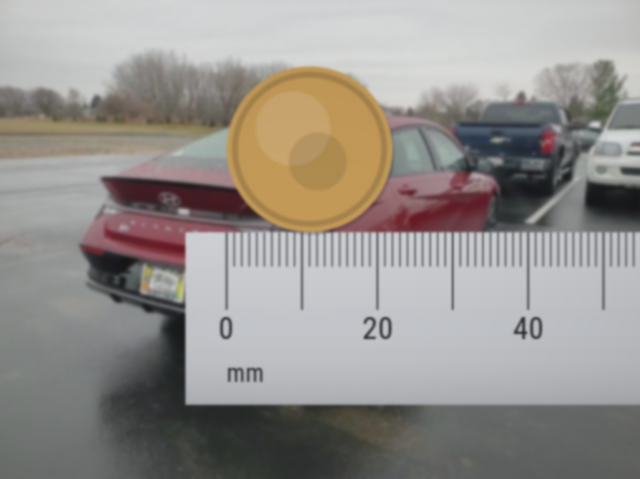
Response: 22 (mm)
